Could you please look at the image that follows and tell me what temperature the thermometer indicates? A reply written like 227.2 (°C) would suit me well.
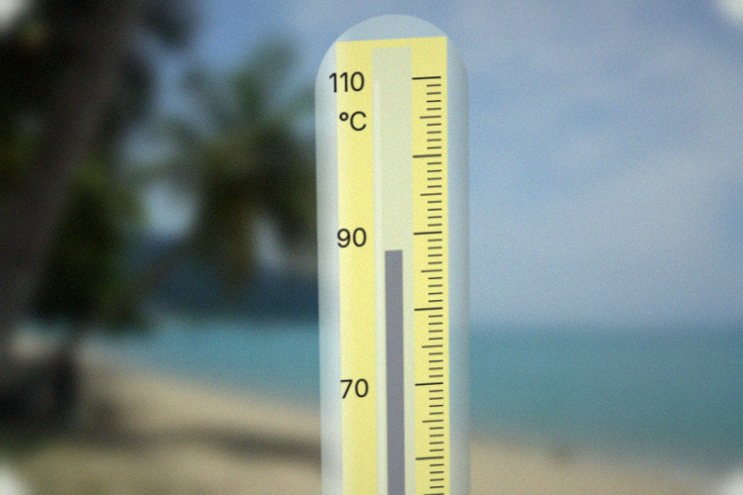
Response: 88 (°C)
